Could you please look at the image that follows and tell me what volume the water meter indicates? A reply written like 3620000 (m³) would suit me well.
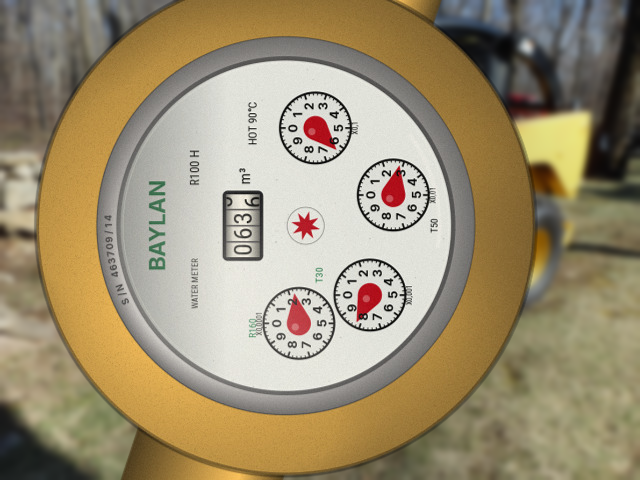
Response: 635.6282 (m³)
